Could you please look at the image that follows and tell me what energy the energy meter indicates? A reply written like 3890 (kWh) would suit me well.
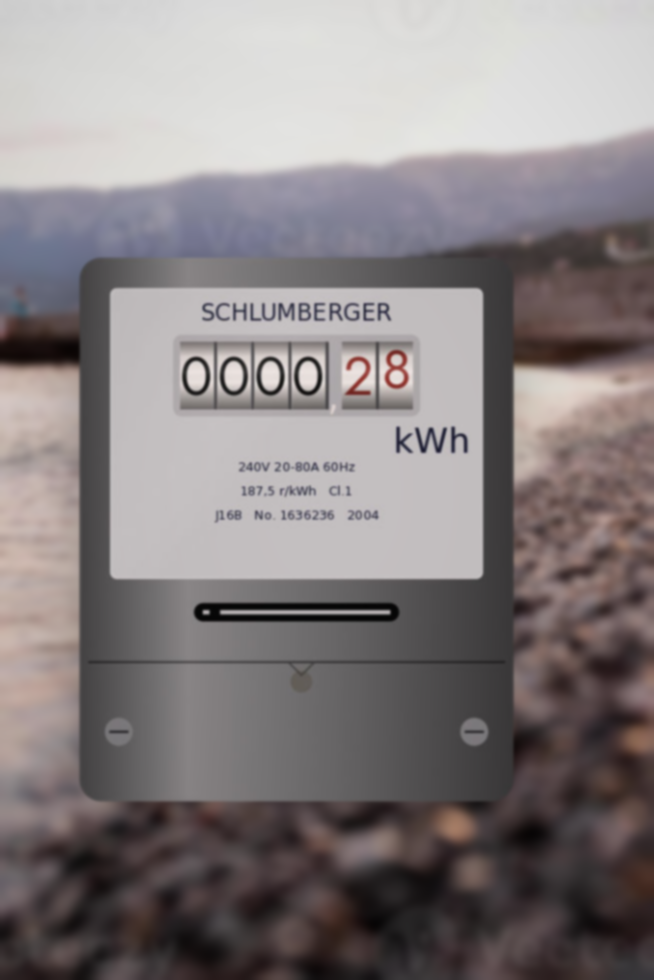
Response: 0.28 (kWh)
